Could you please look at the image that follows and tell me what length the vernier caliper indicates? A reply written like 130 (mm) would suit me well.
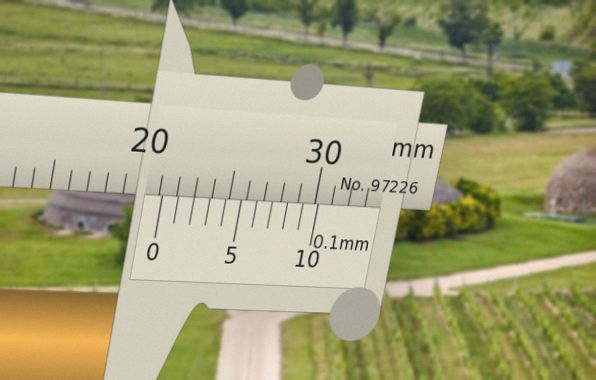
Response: 21.2 (mm)
